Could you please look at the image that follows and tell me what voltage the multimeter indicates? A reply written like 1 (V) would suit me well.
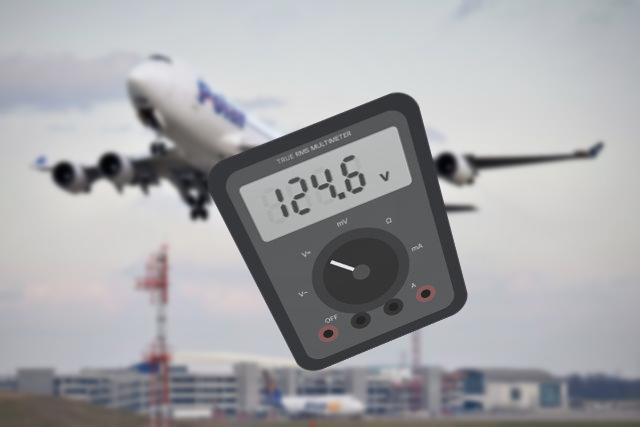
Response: 124.6 (V)
